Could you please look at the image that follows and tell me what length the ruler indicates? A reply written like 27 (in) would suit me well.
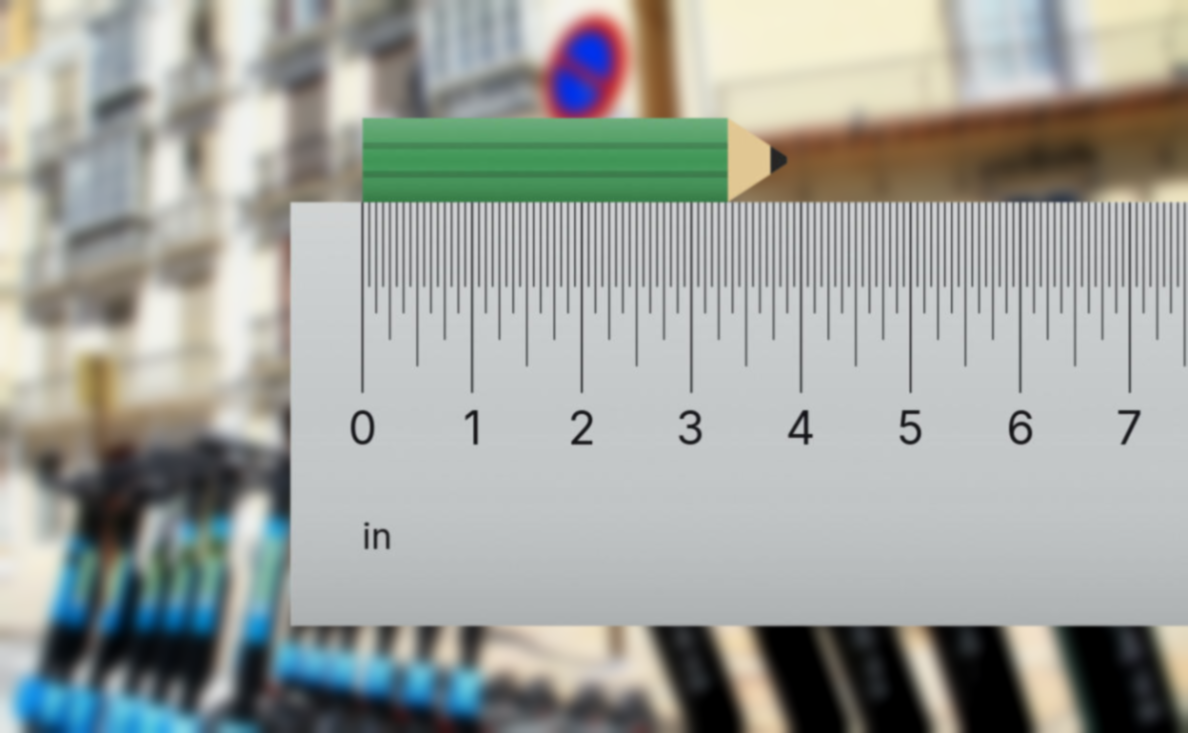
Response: 3.875 (in)
